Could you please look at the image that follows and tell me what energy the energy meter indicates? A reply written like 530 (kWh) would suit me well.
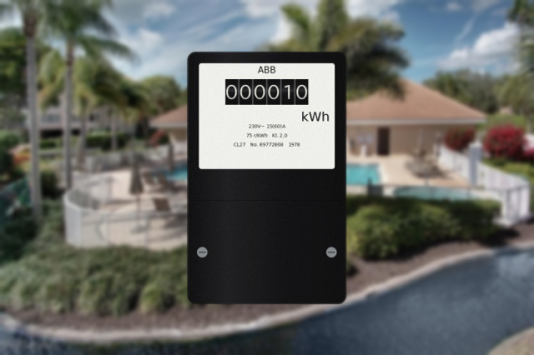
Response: 10 (kWh)
